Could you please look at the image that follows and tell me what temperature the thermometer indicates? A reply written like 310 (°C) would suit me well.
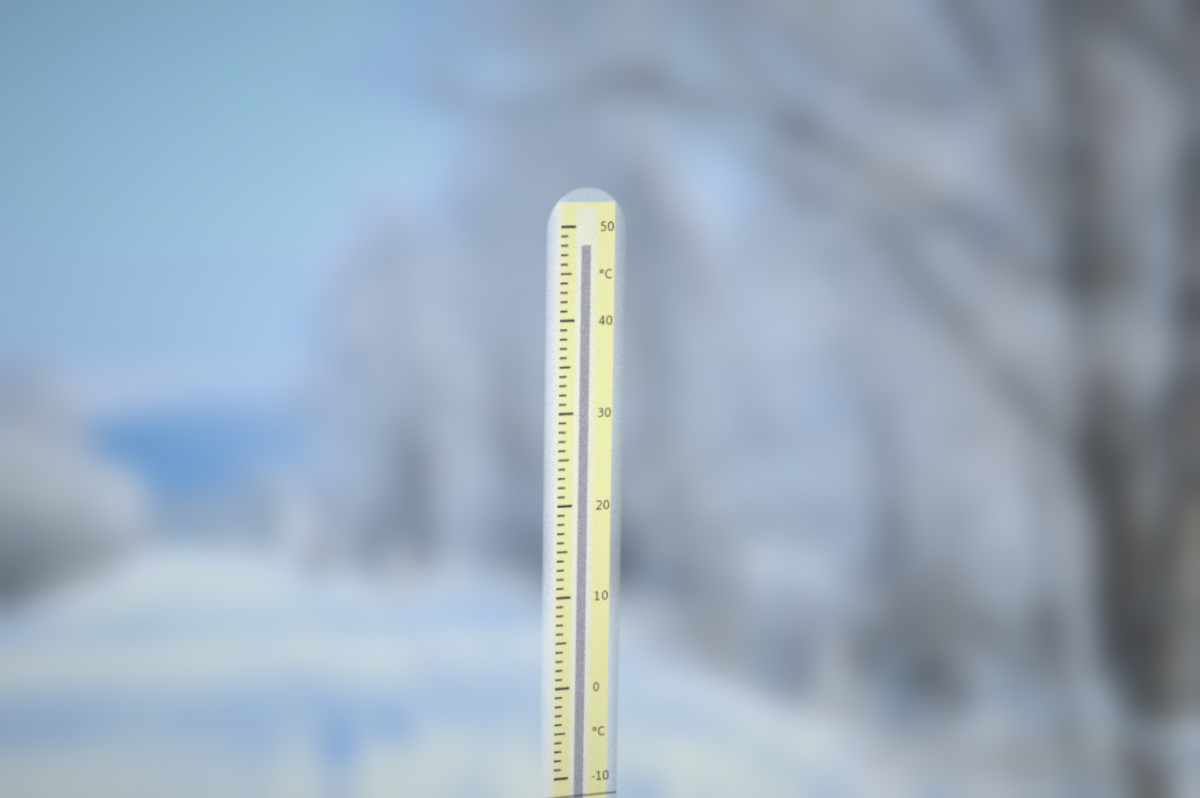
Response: 48 (°C)
